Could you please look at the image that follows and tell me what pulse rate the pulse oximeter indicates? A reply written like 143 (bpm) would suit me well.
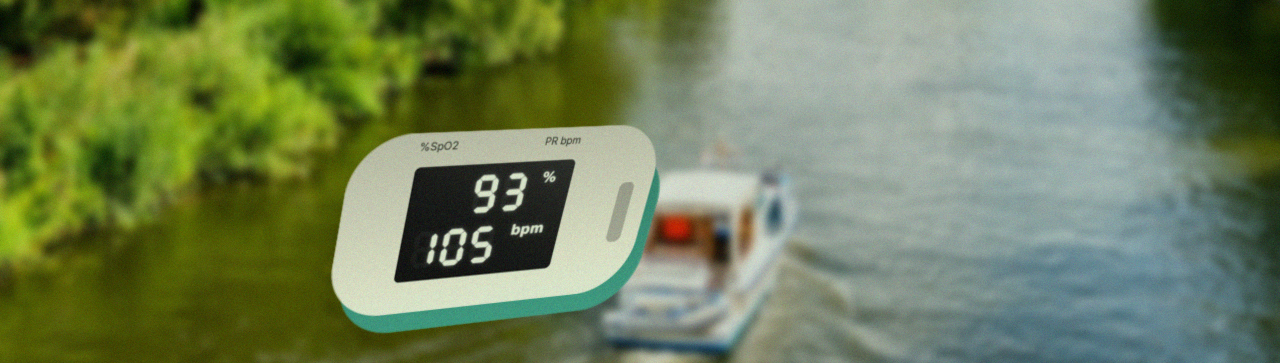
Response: 105 (bpm)
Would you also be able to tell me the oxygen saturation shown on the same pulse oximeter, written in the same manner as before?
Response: 93 (%)
